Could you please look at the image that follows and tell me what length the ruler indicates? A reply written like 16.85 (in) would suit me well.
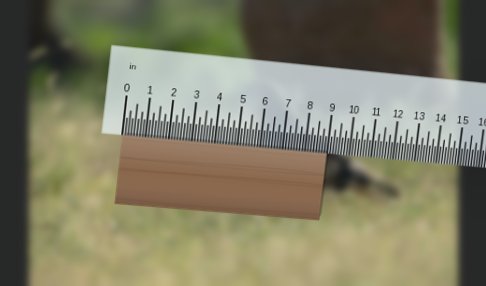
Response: 9 (in)
